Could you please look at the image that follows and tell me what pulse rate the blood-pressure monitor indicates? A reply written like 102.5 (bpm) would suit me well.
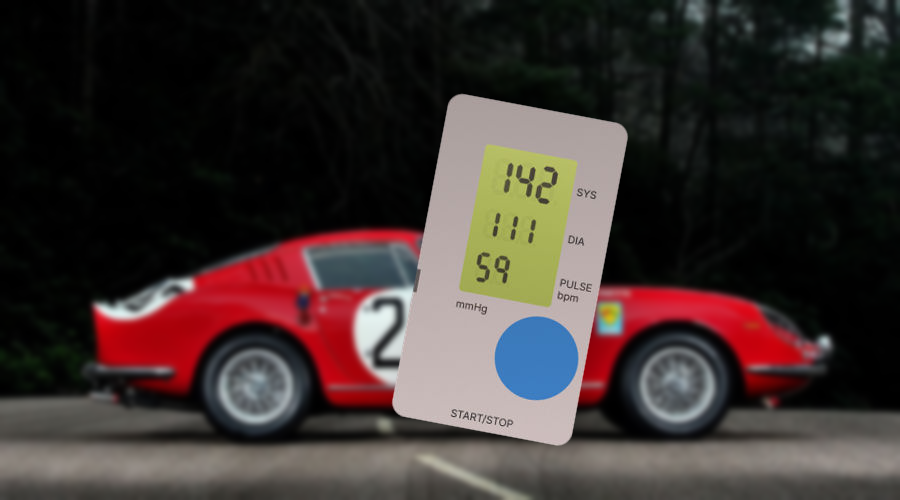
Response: 59 (bpm)
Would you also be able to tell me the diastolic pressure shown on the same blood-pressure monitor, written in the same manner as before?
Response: 111 (mmHg)
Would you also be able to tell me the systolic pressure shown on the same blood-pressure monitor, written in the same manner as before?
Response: 142 (mmHg)
